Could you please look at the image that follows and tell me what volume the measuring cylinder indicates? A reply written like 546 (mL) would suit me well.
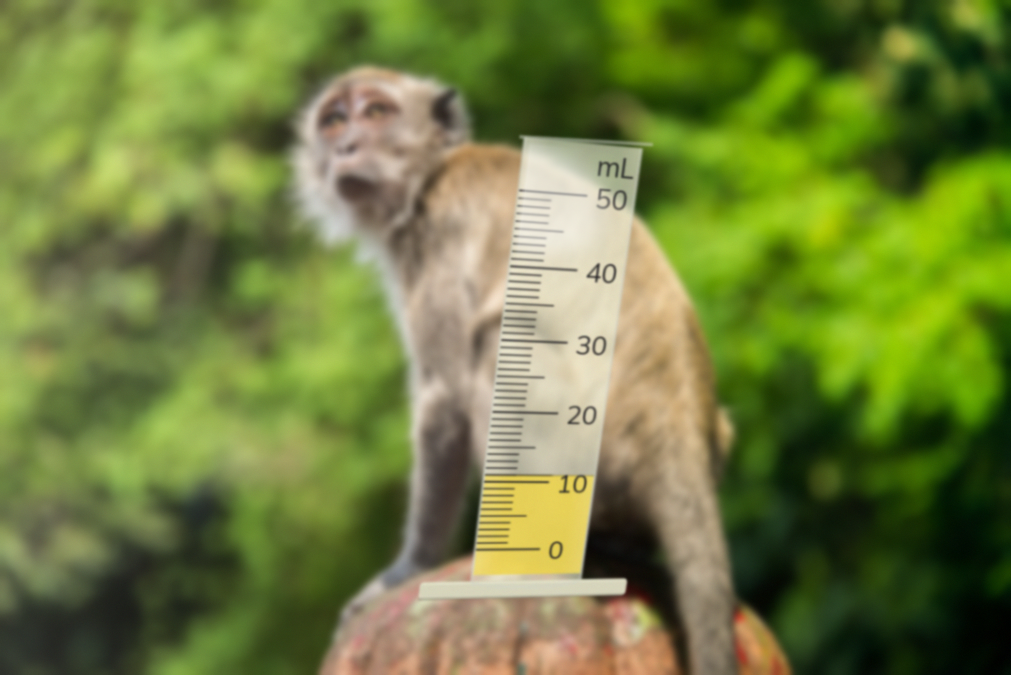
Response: 11 (mL)
